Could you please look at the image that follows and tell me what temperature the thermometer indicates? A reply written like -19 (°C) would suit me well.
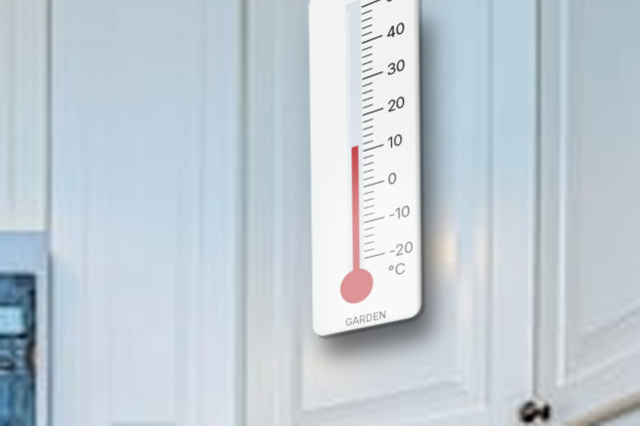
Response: 12 (°C)
